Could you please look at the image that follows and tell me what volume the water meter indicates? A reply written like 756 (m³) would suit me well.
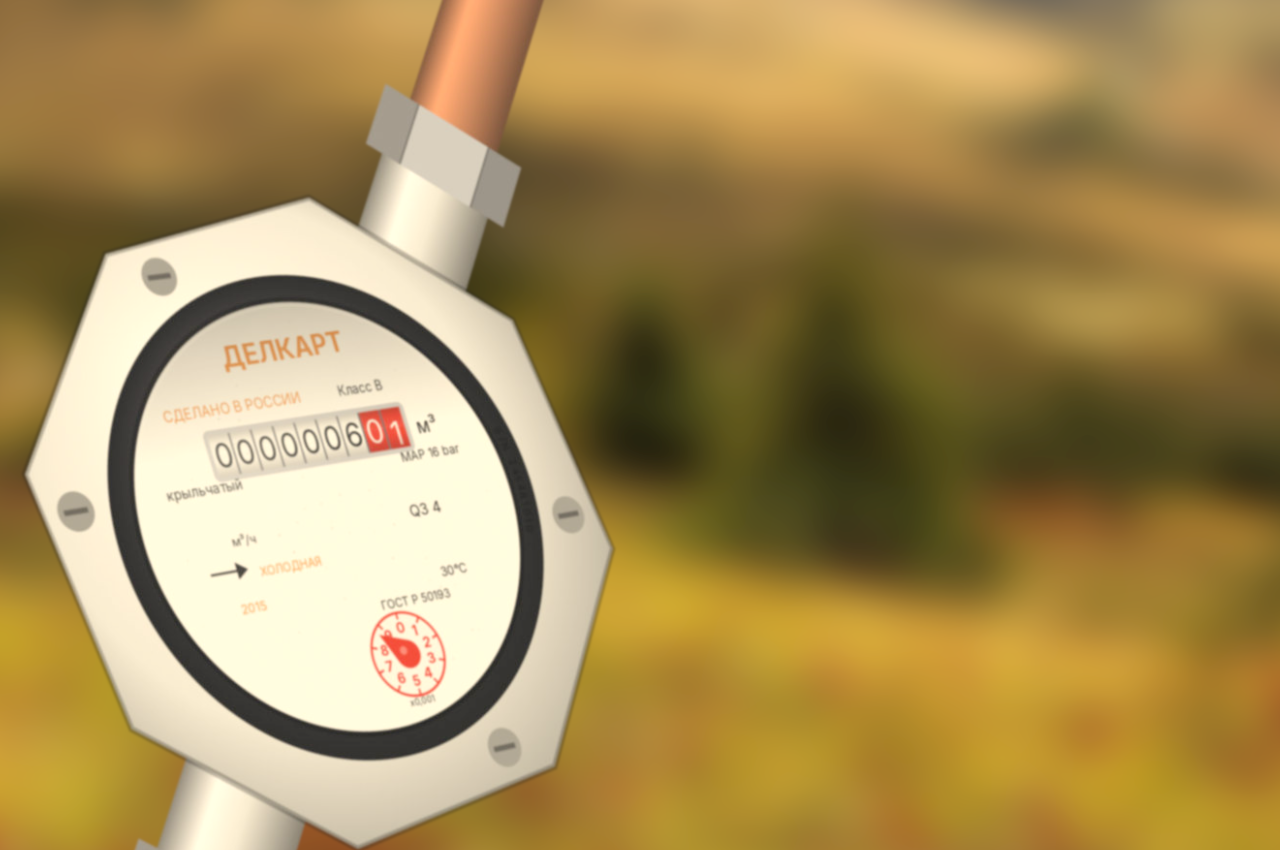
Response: 6.008 (m³)
